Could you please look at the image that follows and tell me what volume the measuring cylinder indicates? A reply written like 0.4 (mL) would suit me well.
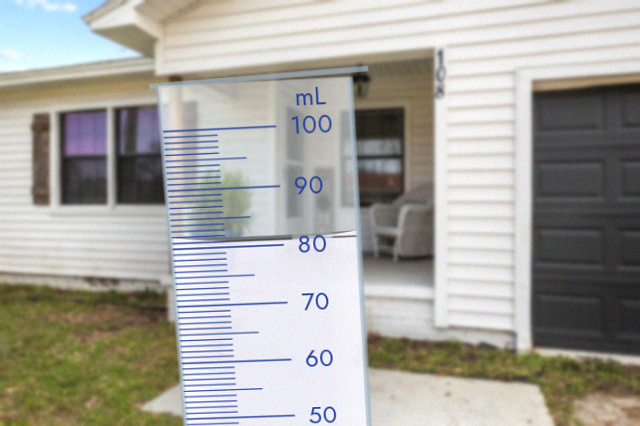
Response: 81 (mL)
